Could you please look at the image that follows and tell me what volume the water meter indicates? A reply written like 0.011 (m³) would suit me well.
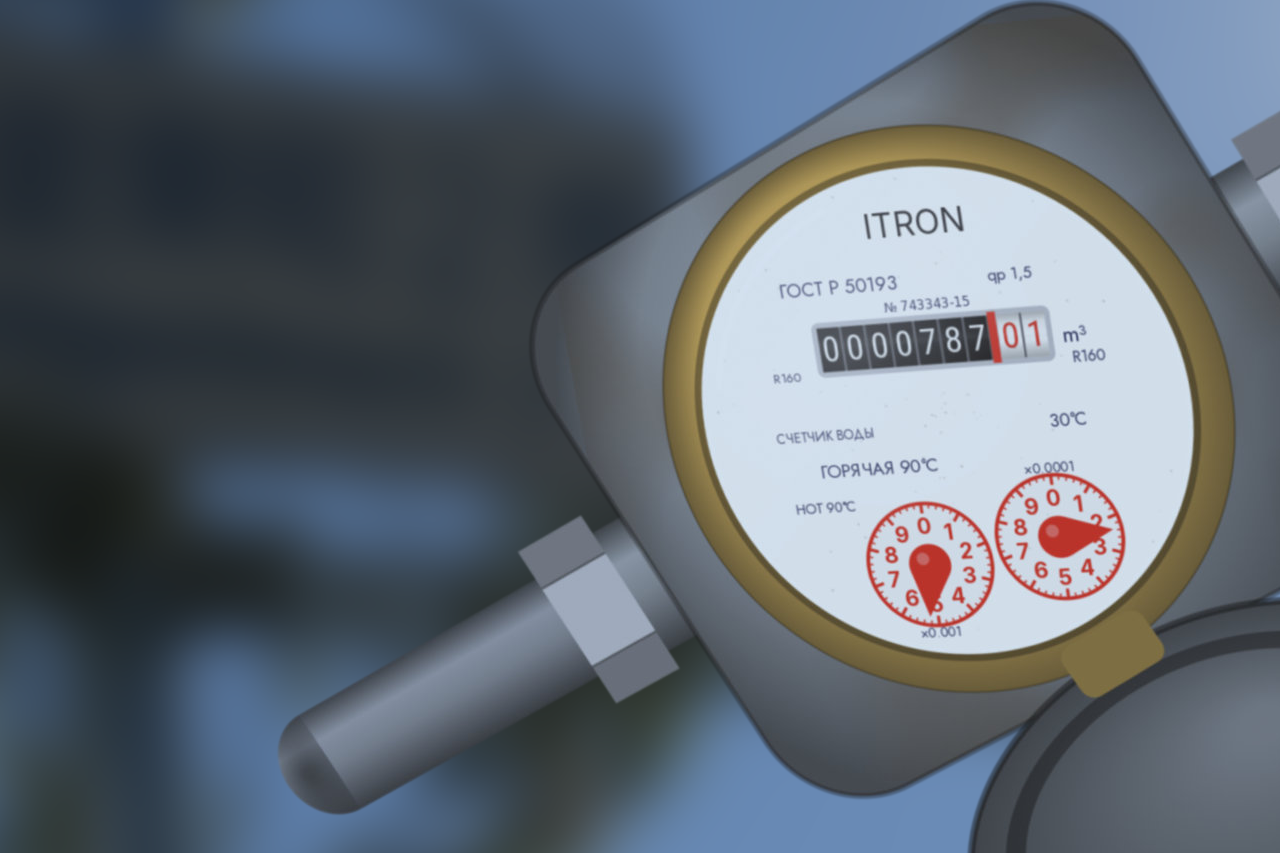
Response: 787.0152 (m³)
